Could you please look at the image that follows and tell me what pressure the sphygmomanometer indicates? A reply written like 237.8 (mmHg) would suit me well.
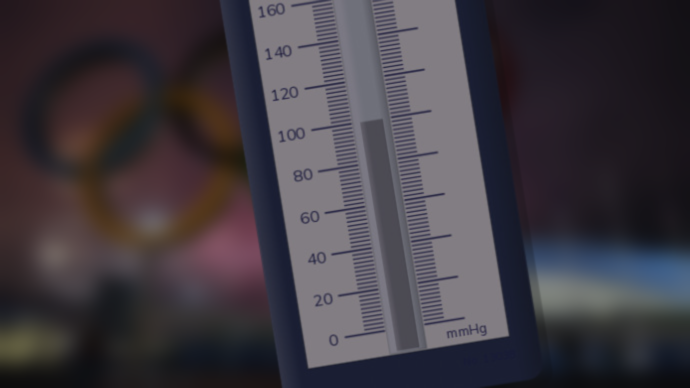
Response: 100 (mmHg)
